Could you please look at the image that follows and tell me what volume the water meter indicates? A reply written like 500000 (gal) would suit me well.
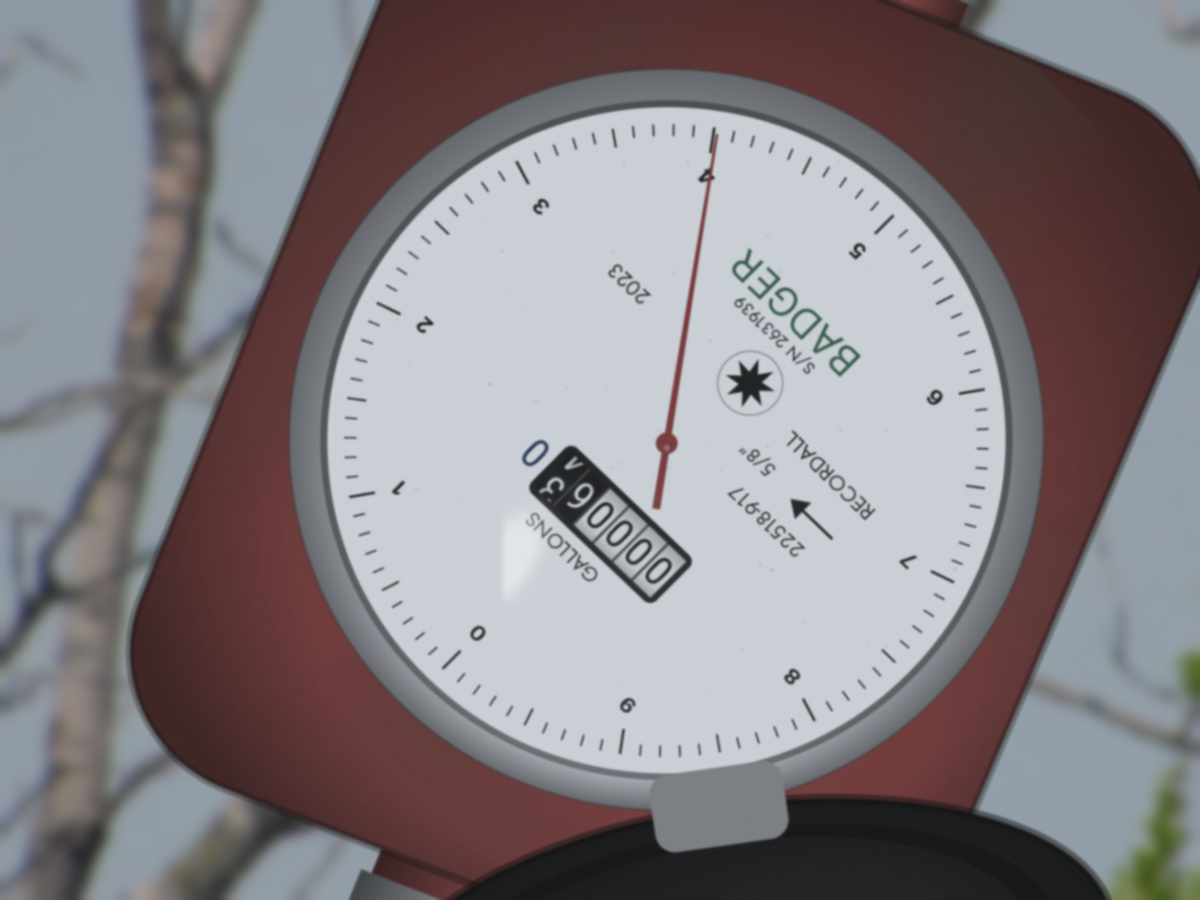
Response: 634.0 (gal)
